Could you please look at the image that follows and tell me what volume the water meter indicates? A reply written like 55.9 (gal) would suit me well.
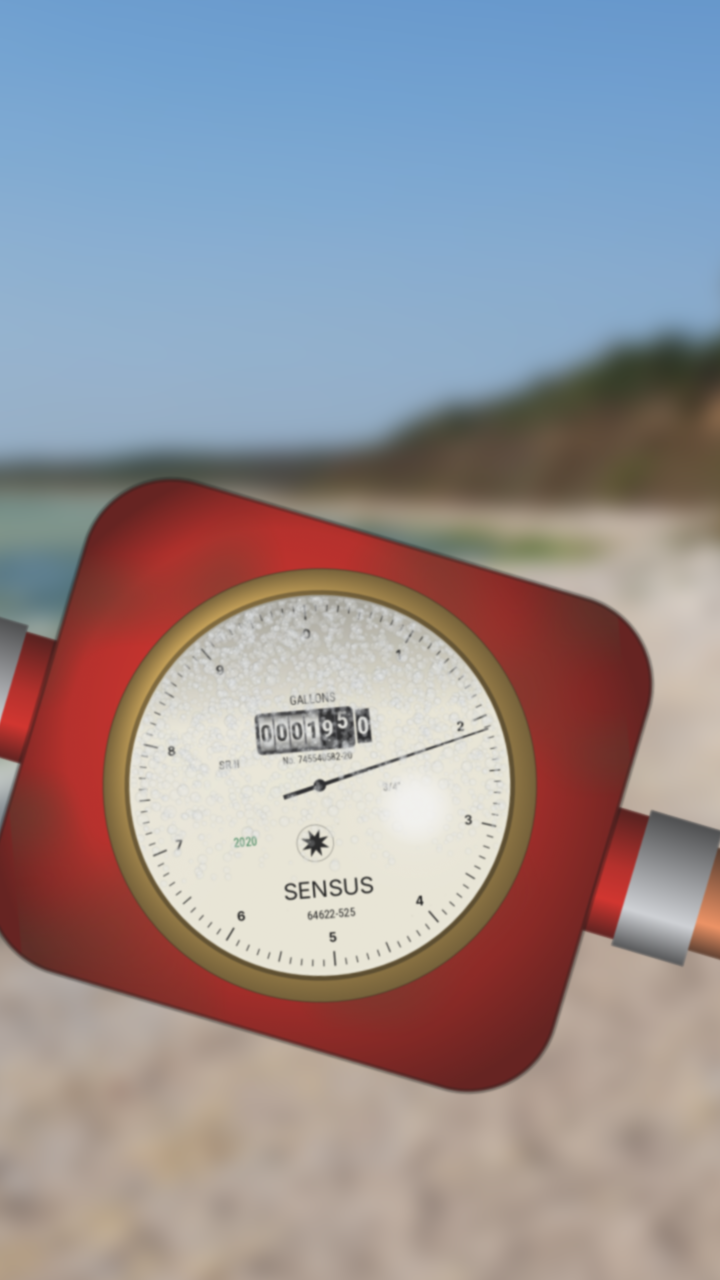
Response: 1952.1 (gal)
